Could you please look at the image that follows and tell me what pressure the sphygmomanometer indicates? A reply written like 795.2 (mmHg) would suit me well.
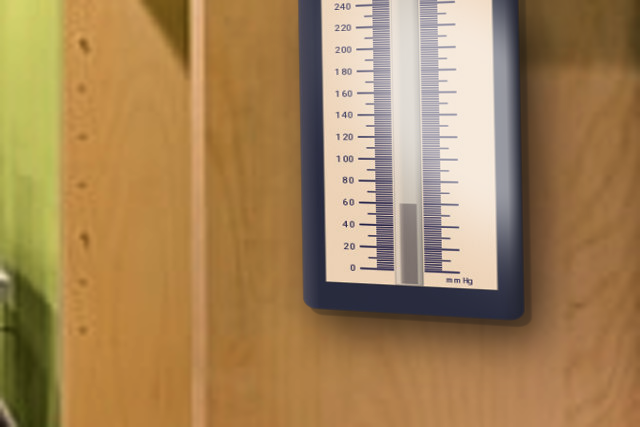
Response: 60 (mmHg)
